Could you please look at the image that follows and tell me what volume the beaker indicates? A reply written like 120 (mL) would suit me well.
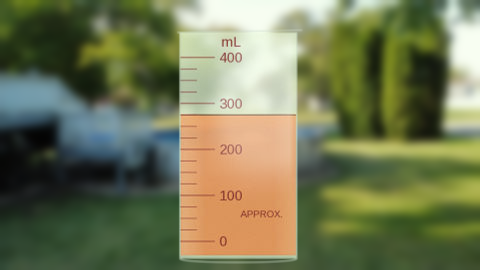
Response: 275 (mL)
